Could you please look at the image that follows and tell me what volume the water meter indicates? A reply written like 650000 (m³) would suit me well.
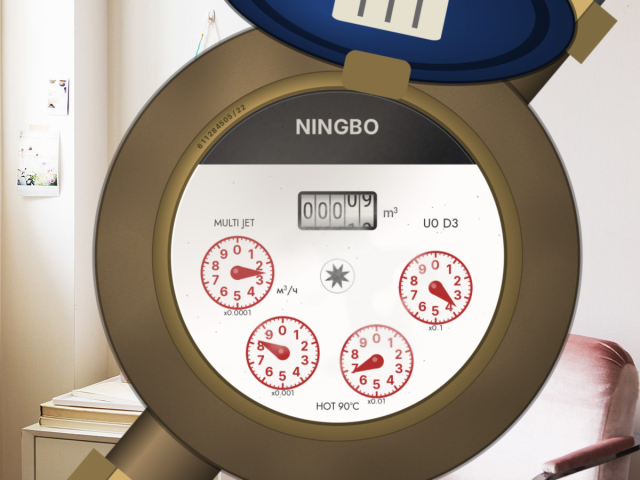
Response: 9.3682 (m³)
